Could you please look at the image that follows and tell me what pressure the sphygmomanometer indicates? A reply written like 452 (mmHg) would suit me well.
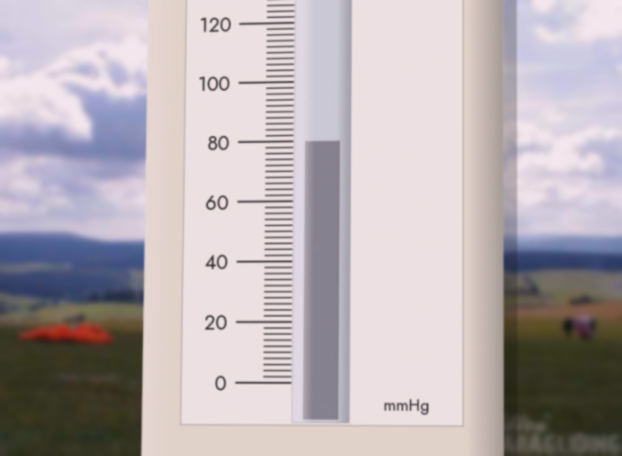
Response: 80 (mmHg)
